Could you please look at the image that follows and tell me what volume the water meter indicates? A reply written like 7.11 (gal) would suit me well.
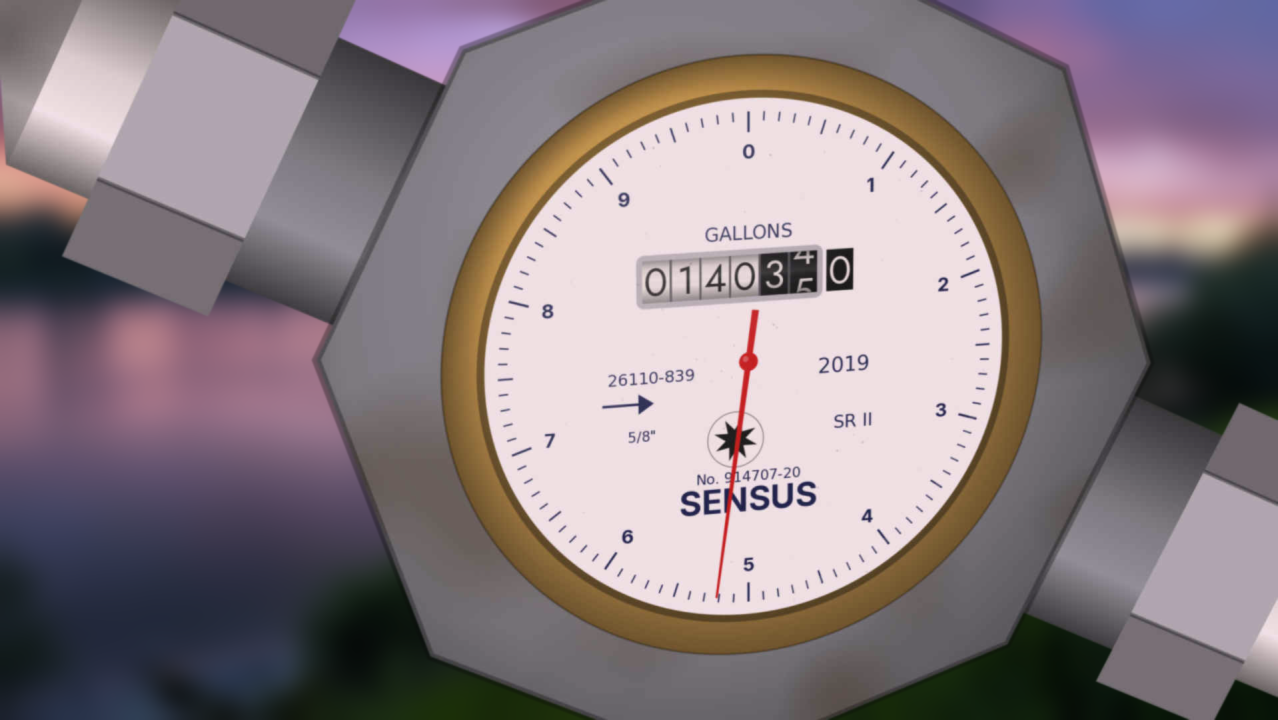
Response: 140345.2 (gal)
